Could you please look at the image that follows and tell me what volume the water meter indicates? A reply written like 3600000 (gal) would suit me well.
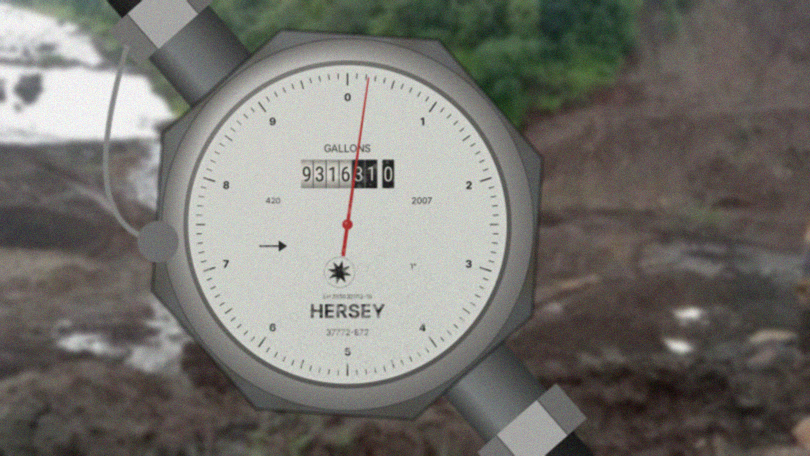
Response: 9316310.2 (gal)
